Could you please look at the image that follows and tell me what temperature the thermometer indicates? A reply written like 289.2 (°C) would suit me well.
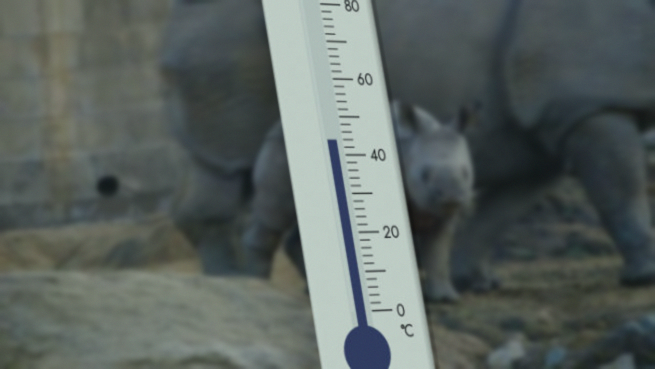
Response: 44 (°C)
